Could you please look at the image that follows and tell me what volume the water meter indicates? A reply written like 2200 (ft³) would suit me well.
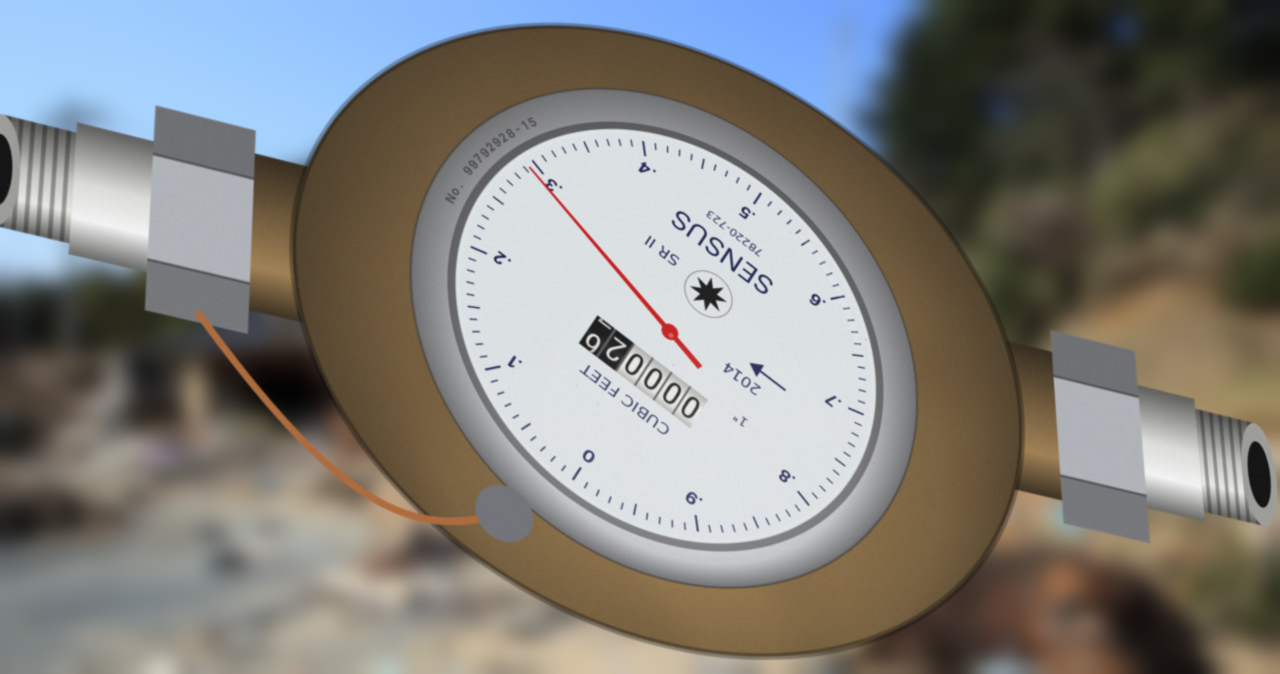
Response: 26.29 (ft³)
